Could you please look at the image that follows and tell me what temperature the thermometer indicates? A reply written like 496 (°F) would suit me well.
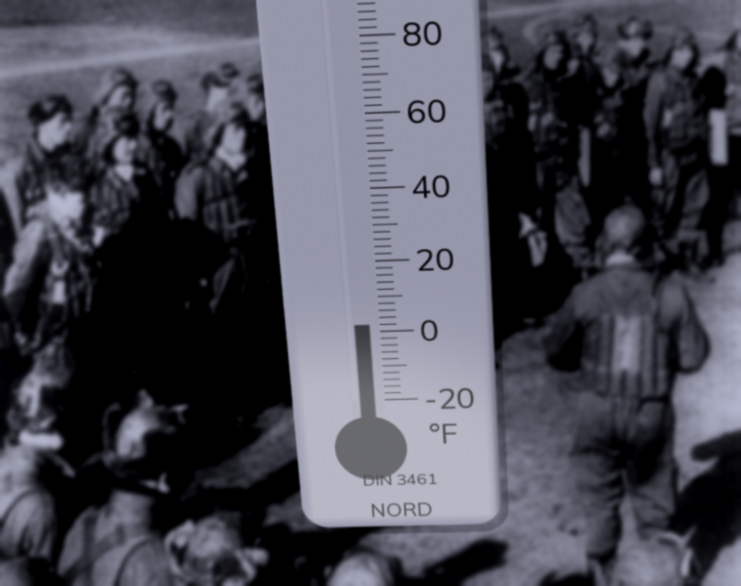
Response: 2 (°F)
